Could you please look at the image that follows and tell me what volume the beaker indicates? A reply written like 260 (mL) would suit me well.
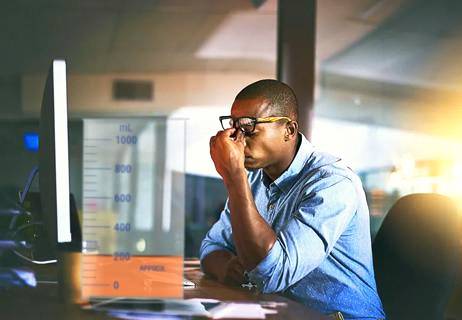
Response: 200 (mL)
